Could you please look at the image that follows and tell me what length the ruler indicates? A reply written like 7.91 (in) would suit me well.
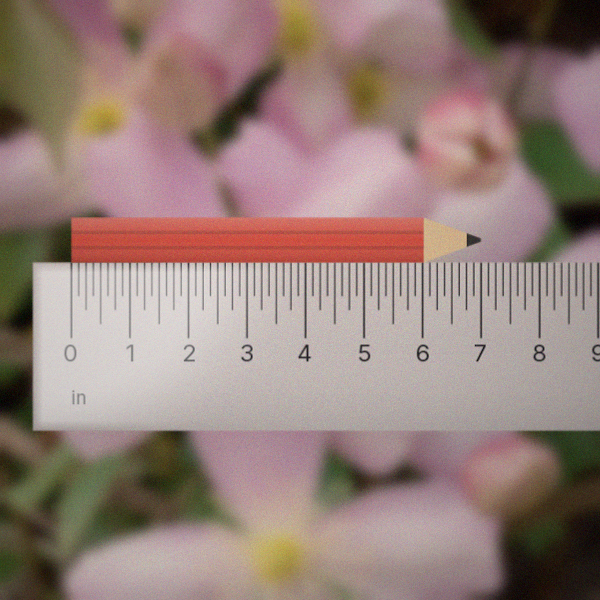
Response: 7 (in)
